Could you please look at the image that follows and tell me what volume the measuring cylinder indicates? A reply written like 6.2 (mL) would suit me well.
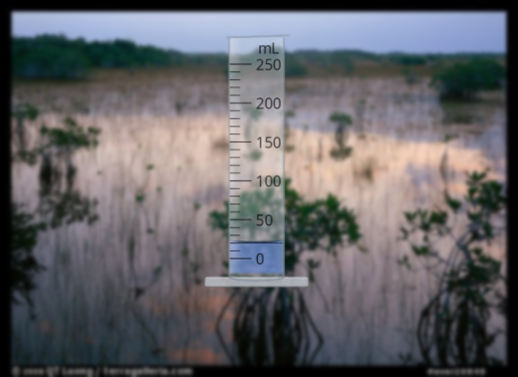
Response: 20 (mL)
